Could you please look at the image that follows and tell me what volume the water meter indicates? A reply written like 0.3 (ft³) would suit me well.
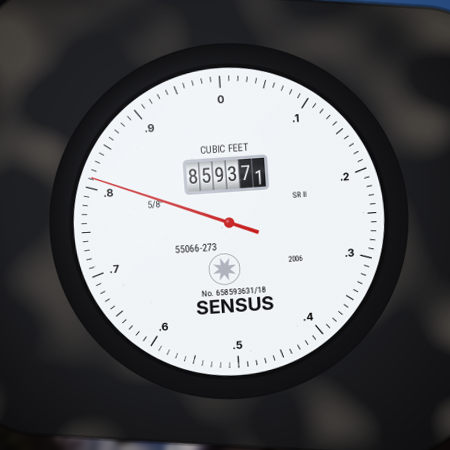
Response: 859370.81 (ft³)
